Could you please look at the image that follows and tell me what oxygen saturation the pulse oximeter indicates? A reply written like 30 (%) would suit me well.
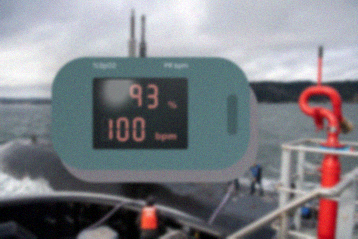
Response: 93 (%)
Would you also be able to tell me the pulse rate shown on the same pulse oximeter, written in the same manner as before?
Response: 100 (bpm)
